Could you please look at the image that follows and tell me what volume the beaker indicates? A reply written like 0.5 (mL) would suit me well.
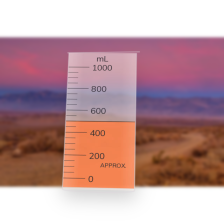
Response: 500 (mL)
